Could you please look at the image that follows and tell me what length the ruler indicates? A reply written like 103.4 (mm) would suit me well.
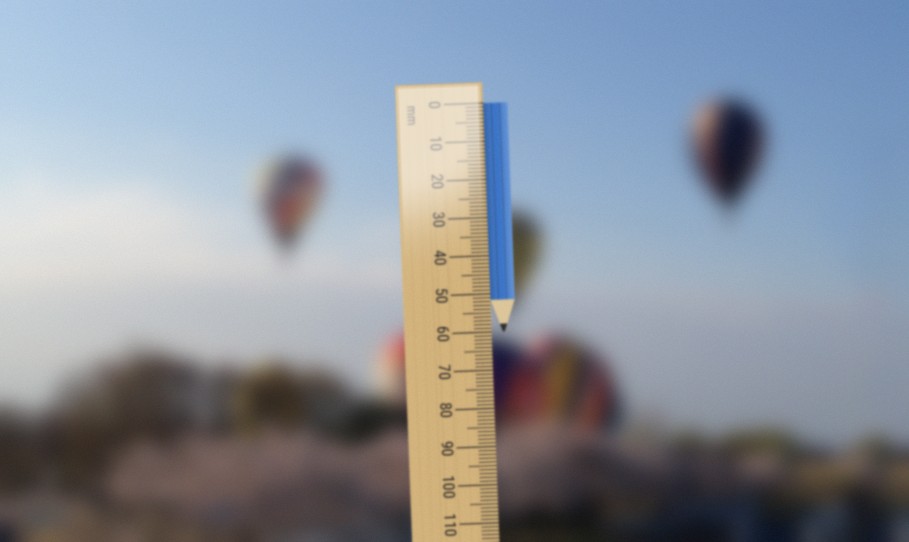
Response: 60 (mm)
